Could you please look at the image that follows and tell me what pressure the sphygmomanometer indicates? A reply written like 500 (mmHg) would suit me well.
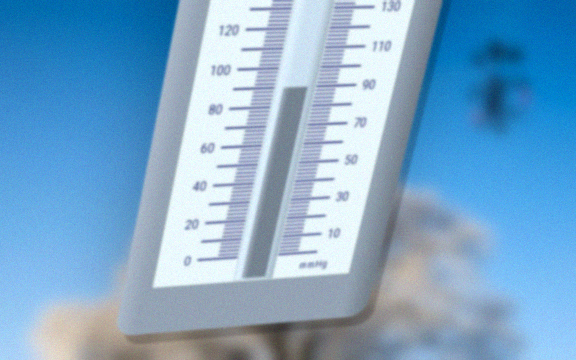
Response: 90 (mmHg)
